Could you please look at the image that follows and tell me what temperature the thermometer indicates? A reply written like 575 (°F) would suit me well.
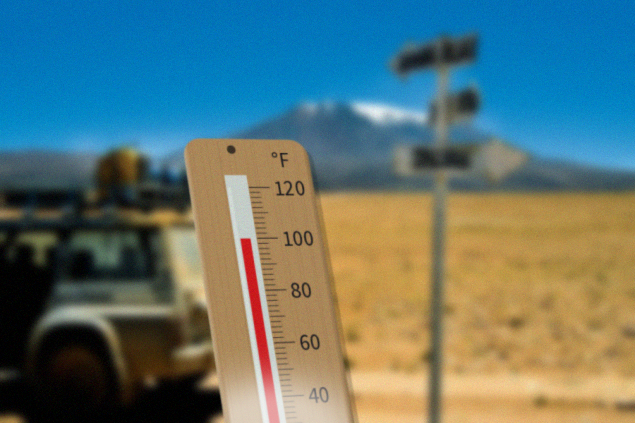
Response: 100 (°F)
